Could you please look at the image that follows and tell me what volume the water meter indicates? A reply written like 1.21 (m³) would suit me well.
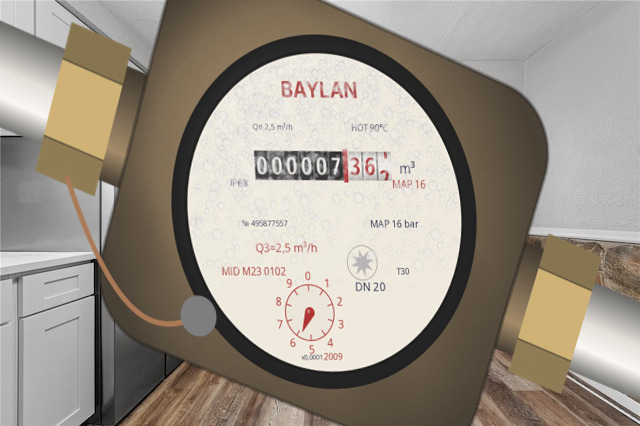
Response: 7.3615 (m³)
